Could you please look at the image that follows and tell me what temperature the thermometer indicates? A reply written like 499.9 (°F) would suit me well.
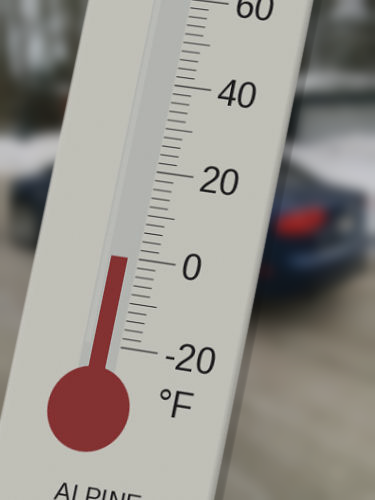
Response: 0 (°F)
